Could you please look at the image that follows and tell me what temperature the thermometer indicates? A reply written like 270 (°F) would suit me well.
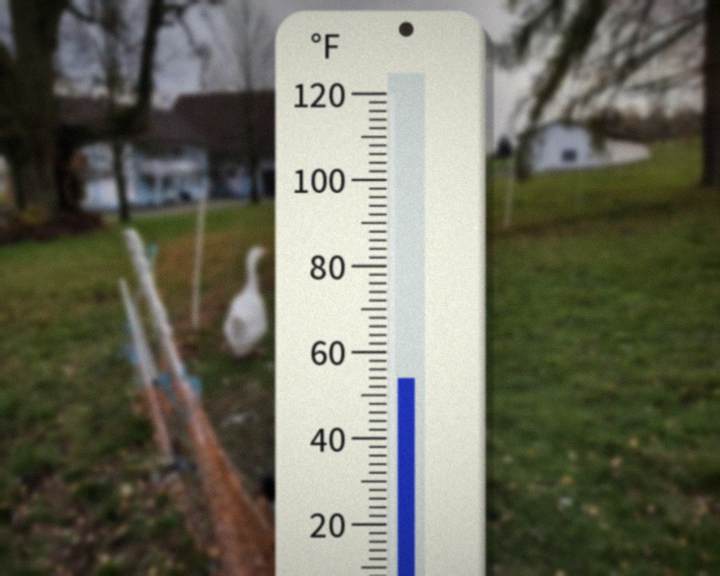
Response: 54 (°F)
